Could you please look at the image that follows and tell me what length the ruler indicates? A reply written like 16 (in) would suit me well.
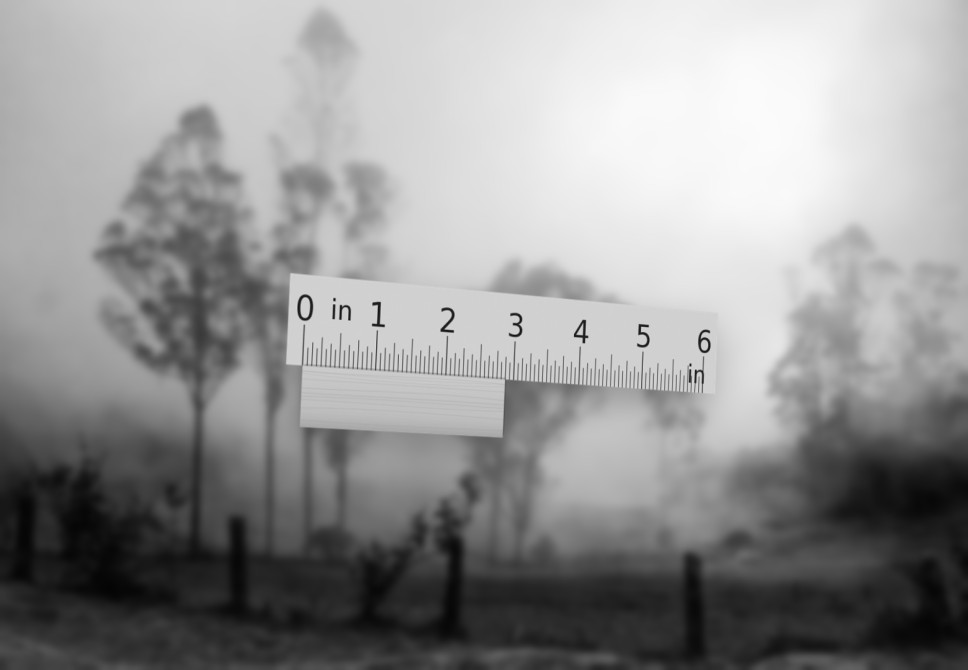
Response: 2.875 (in)
